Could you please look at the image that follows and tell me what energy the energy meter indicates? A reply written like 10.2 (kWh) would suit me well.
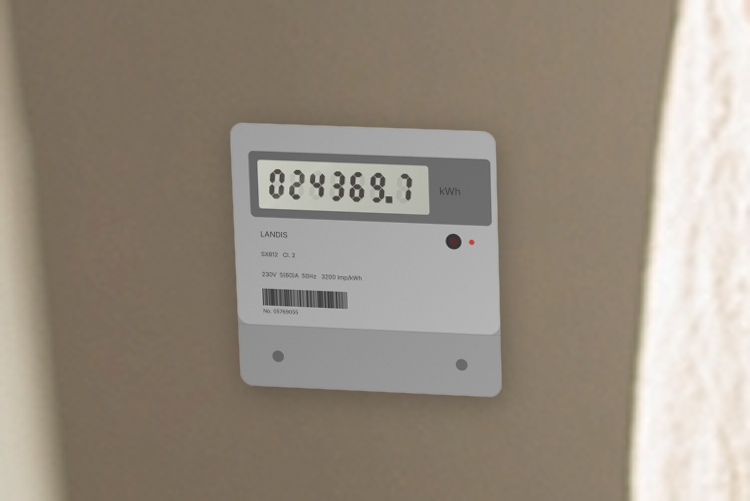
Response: 24369.7 (kWh)
